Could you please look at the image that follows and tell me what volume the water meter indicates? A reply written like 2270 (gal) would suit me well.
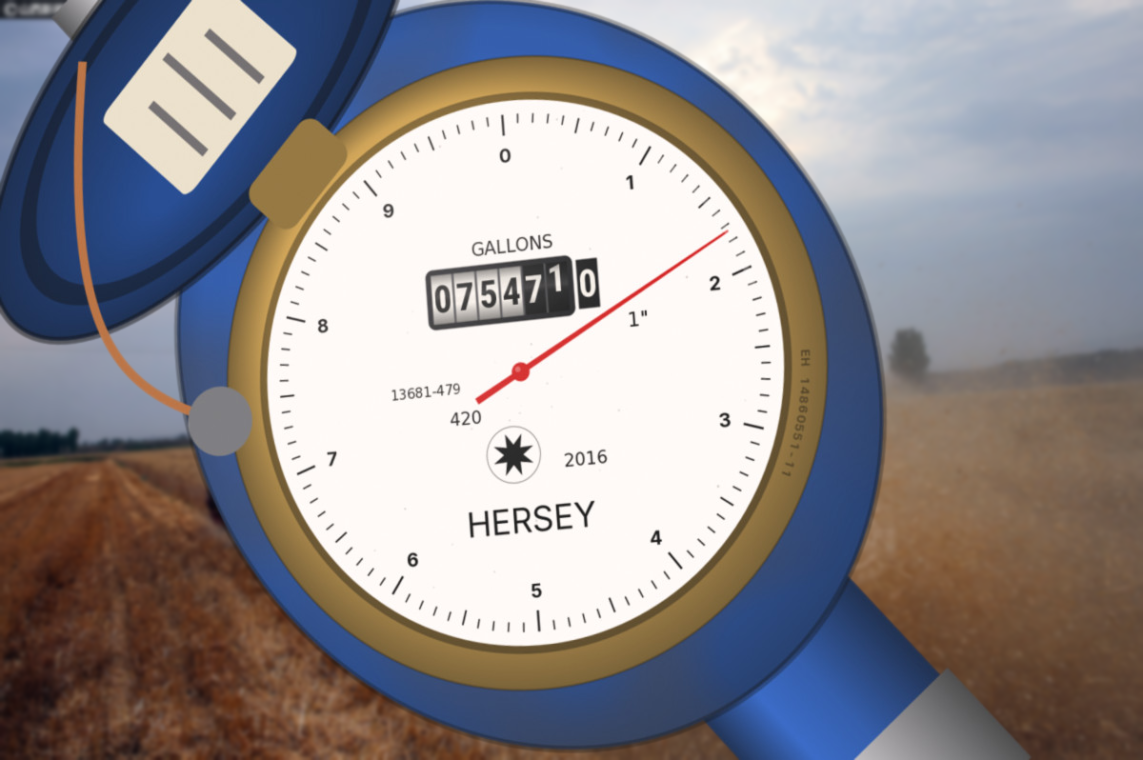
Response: 754711.7 (gal)
